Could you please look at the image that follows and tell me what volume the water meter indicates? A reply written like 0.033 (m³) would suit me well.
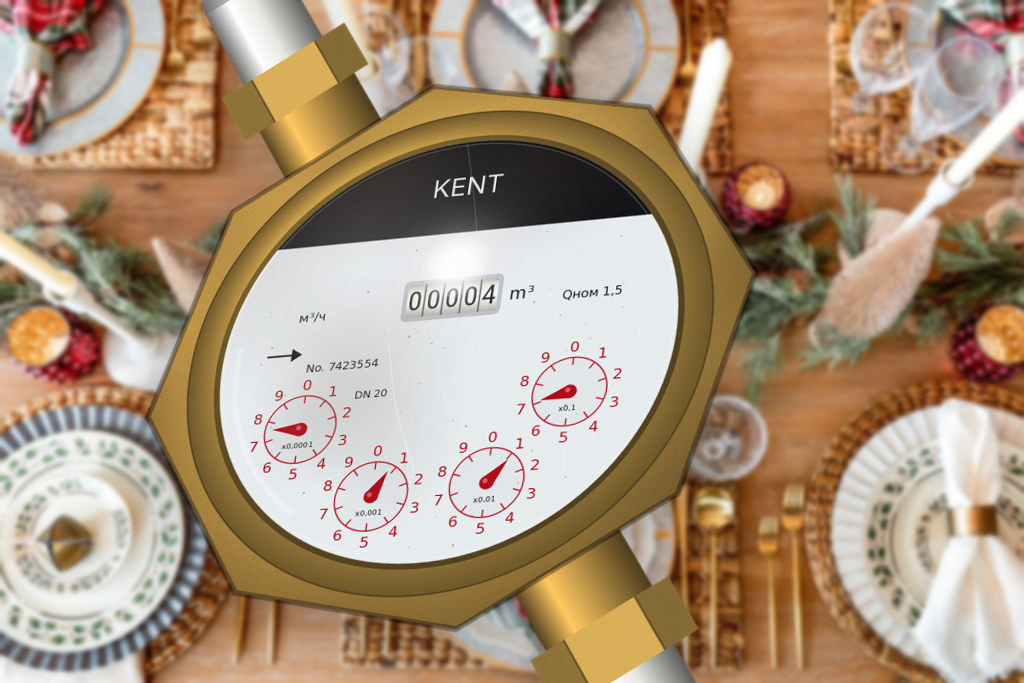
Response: 4.7107 (m³)
